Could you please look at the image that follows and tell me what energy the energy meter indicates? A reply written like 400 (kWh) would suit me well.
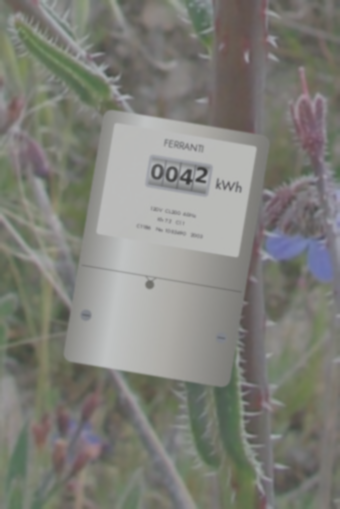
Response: 42 (kWh)
